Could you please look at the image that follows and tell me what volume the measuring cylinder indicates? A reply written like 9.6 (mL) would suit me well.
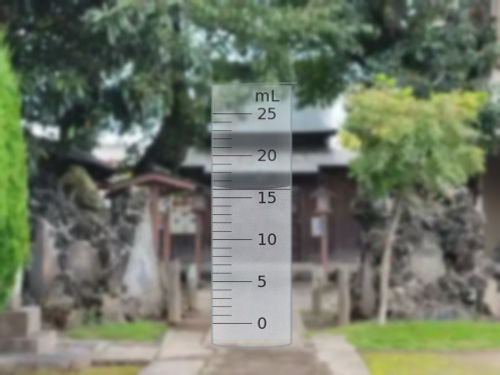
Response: 16 (mL)
